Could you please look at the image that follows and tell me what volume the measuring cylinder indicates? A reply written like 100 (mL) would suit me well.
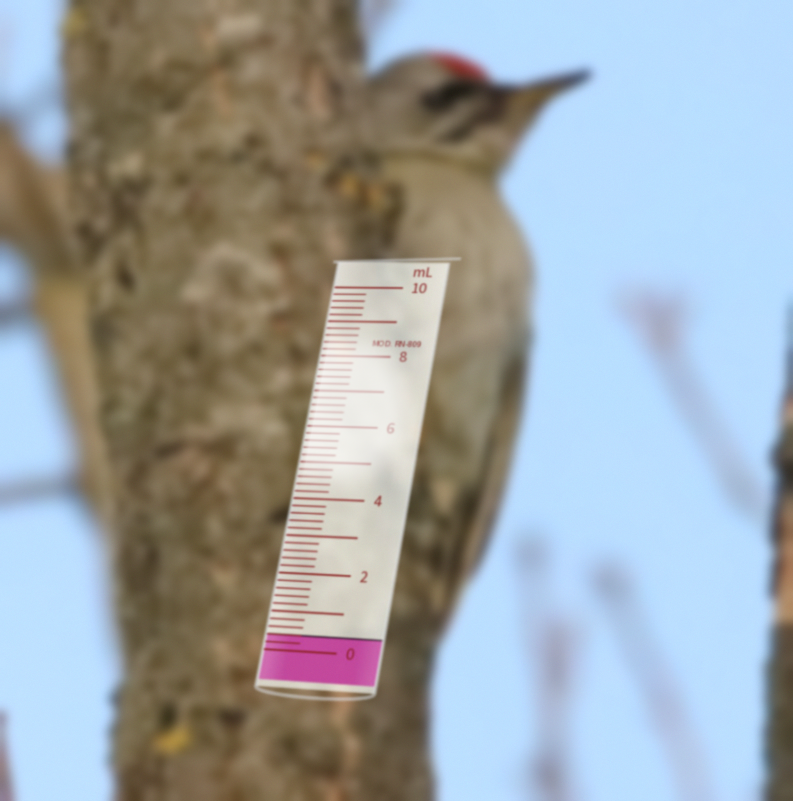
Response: 0.4 (mL)
